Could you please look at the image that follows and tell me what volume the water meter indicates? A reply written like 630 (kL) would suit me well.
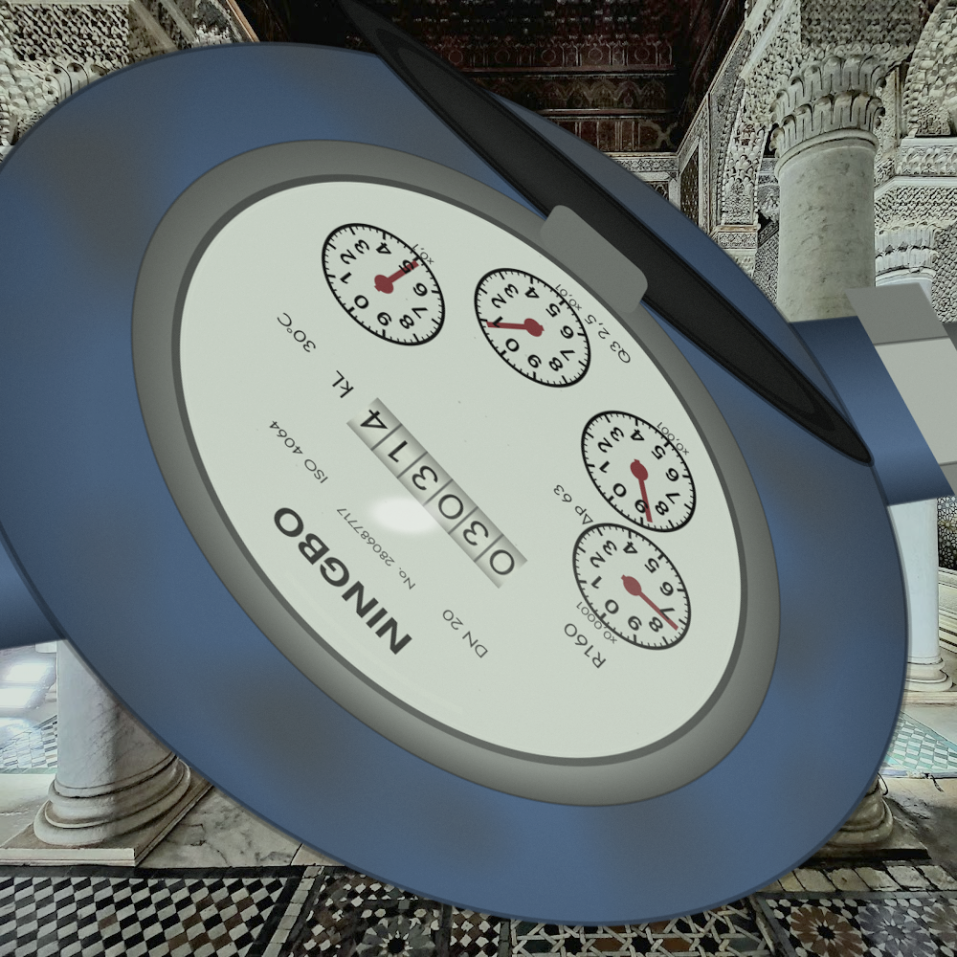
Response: 30314.5087 (kL)
